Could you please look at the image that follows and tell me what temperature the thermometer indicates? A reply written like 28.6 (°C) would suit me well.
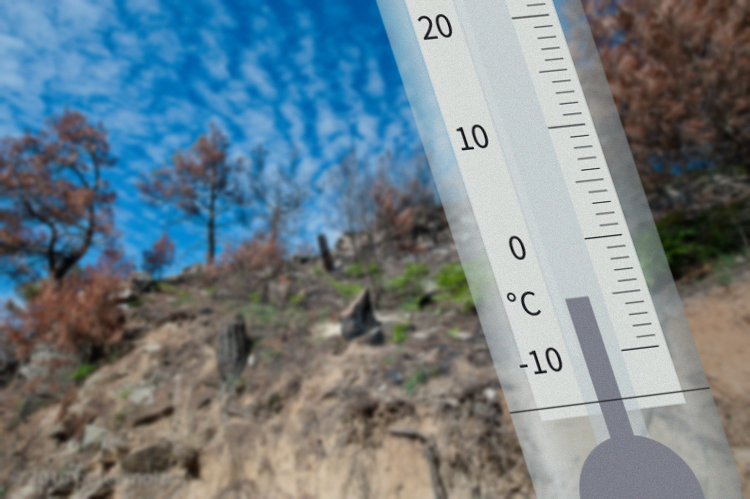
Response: -5 (°C)
